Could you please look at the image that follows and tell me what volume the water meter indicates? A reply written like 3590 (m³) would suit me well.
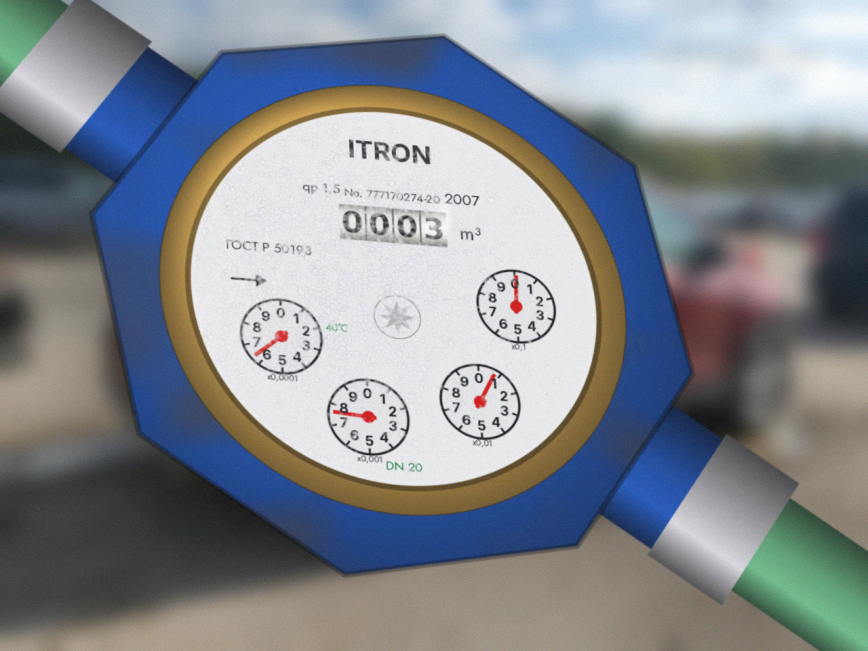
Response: 3.0076 (m³)
